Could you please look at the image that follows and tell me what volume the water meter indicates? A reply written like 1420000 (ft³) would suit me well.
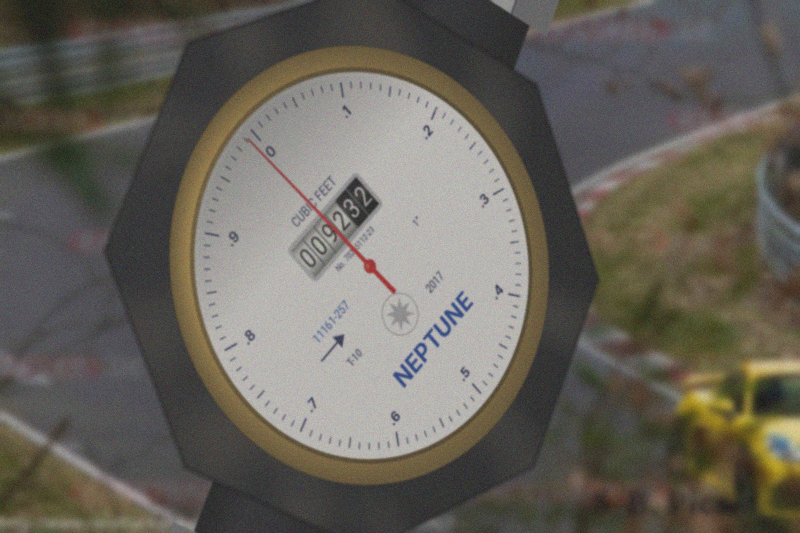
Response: 9231.99 (ft³)
